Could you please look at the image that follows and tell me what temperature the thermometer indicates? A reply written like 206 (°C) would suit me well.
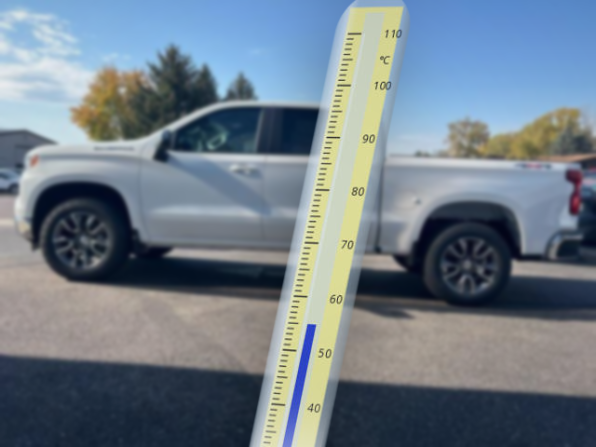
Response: 55 (°C)
